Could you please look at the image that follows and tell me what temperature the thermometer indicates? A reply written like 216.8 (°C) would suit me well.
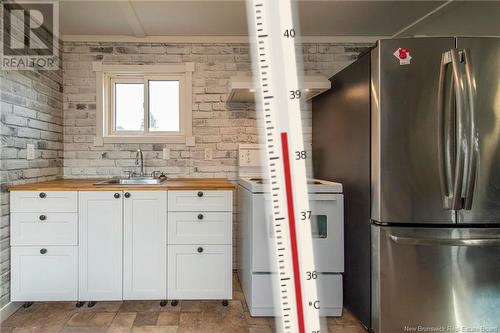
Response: 38.4 (°C)
